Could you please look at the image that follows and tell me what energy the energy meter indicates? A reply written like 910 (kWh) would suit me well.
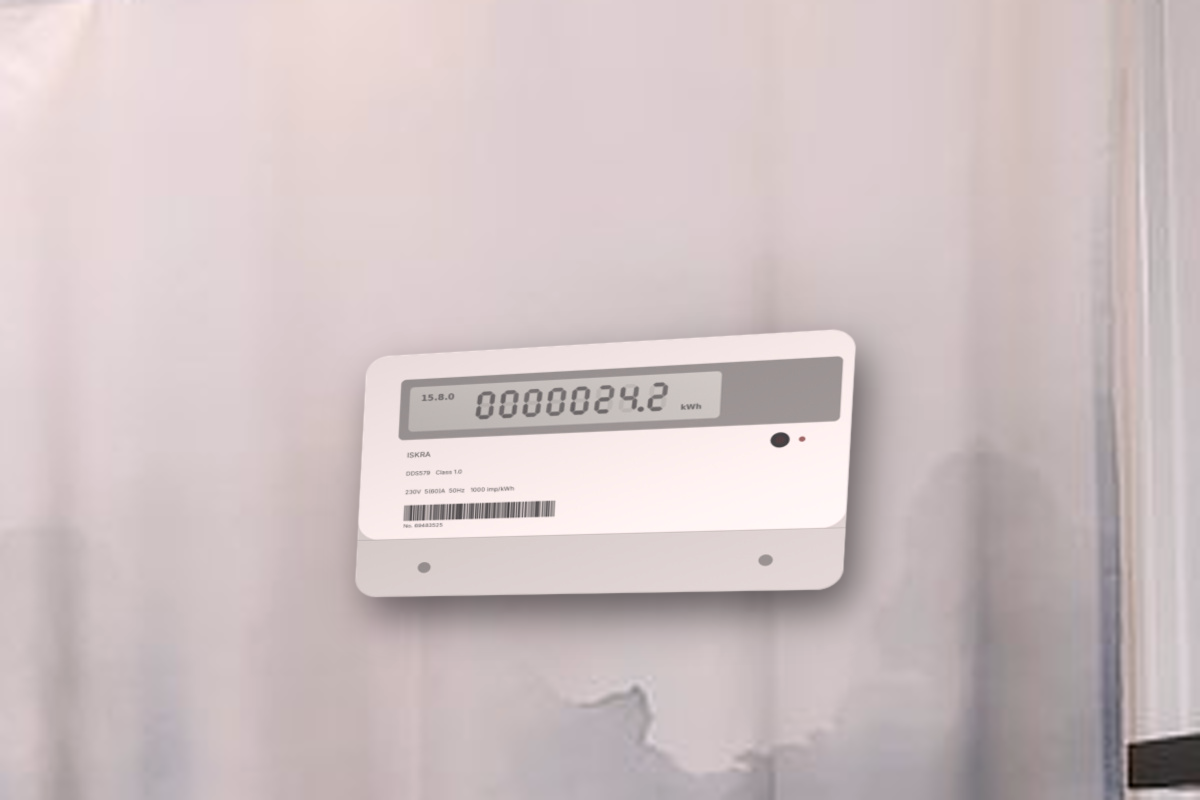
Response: 24.2 (kWh)
